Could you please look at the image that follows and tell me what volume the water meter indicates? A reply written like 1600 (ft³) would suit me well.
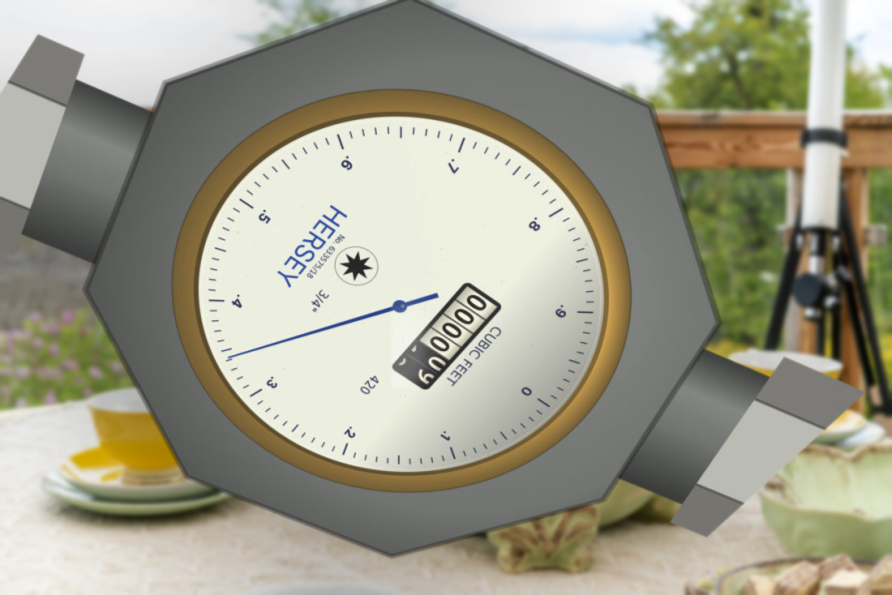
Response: 9.34 (ft³)
